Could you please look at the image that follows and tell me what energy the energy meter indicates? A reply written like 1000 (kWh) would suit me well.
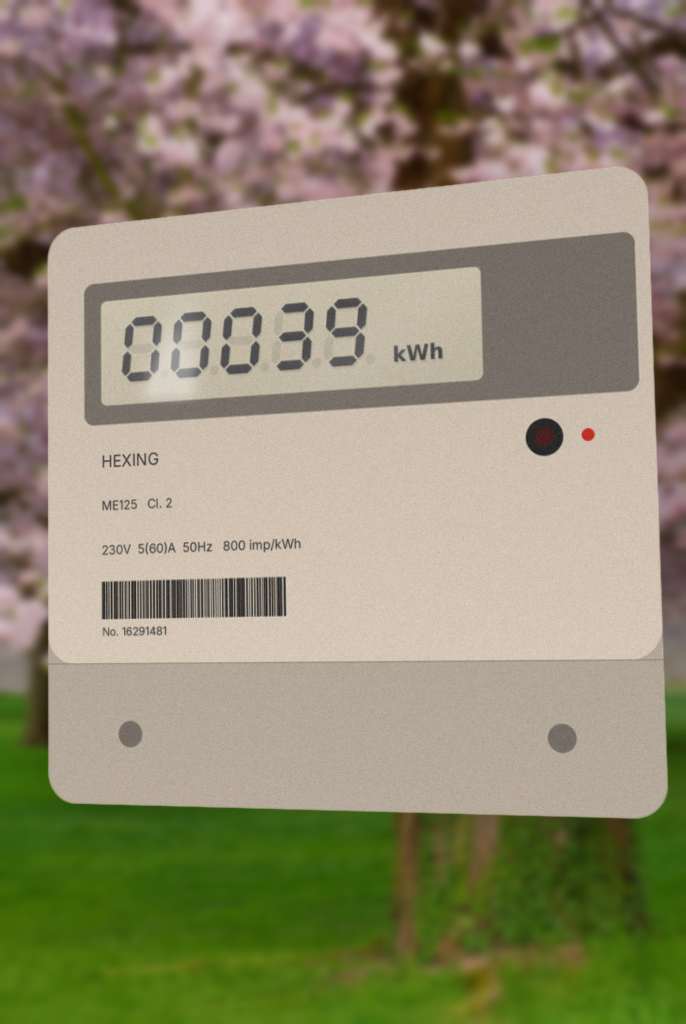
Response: 39 (kWh)
